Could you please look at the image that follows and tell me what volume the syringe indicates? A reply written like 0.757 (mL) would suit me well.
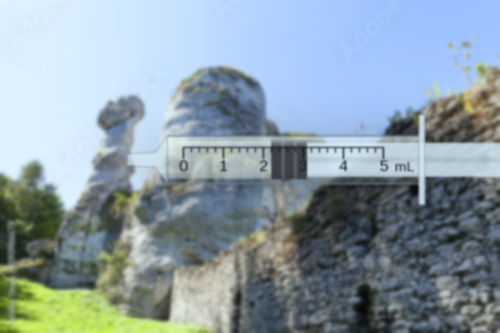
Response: 2.2 (mL)
